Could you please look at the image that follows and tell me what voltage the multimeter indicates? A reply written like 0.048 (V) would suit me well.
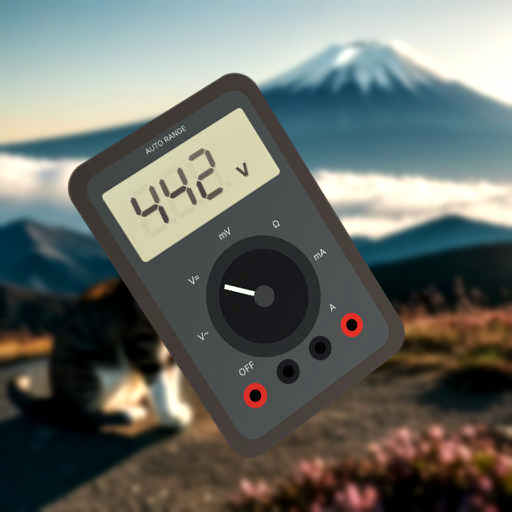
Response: 442 (V)
